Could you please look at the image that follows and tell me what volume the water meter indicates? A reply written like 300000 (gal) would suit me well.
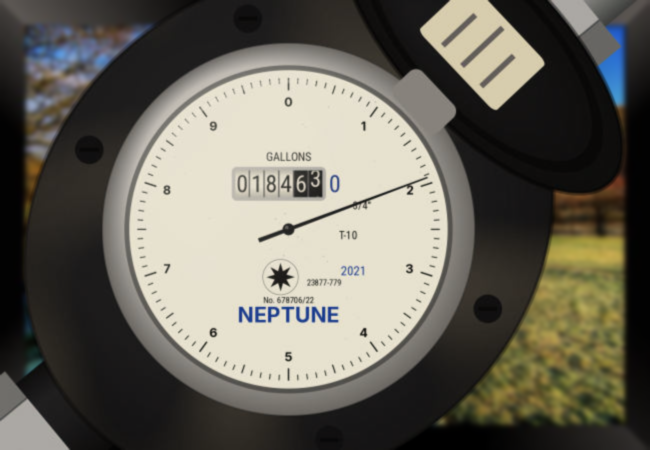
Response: 184631.9 (gal)
